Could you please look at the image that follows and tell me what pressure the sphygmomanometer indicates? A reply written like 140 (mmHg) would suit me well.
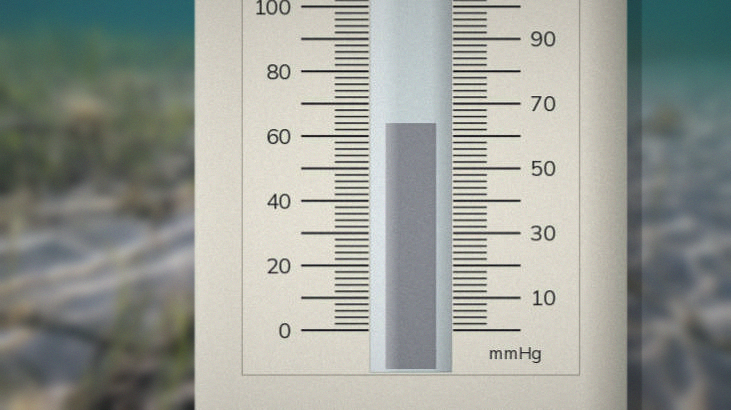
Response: 64 (mmHg)
